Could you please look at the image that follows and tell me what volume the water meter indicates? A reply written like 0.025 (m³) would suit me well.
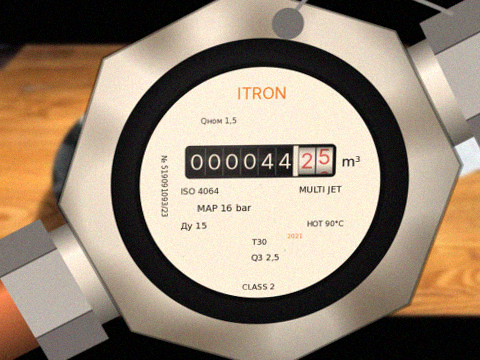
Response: 44.25 (m³)
